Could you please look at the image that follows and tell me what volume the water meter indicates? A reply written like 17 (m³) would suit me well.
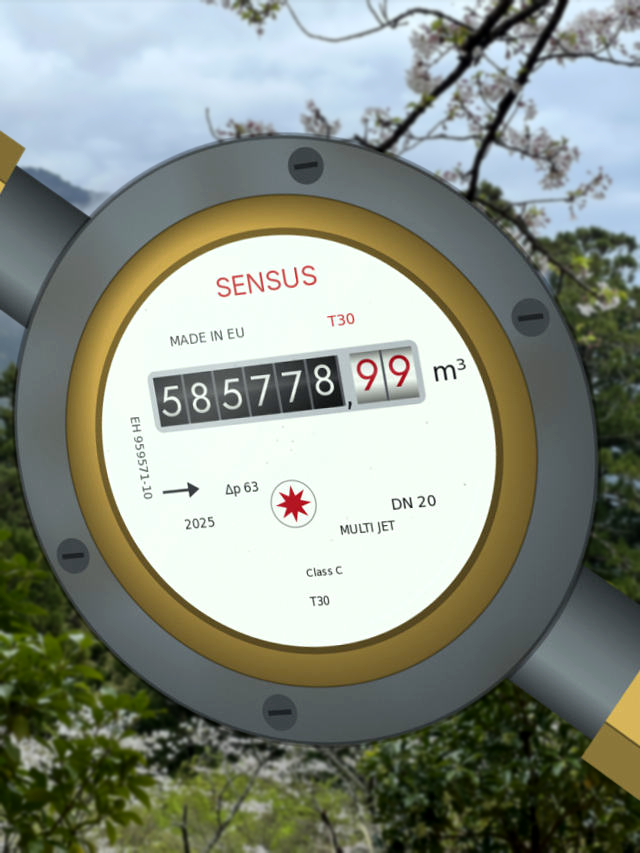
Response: 585778.99 (m³)
